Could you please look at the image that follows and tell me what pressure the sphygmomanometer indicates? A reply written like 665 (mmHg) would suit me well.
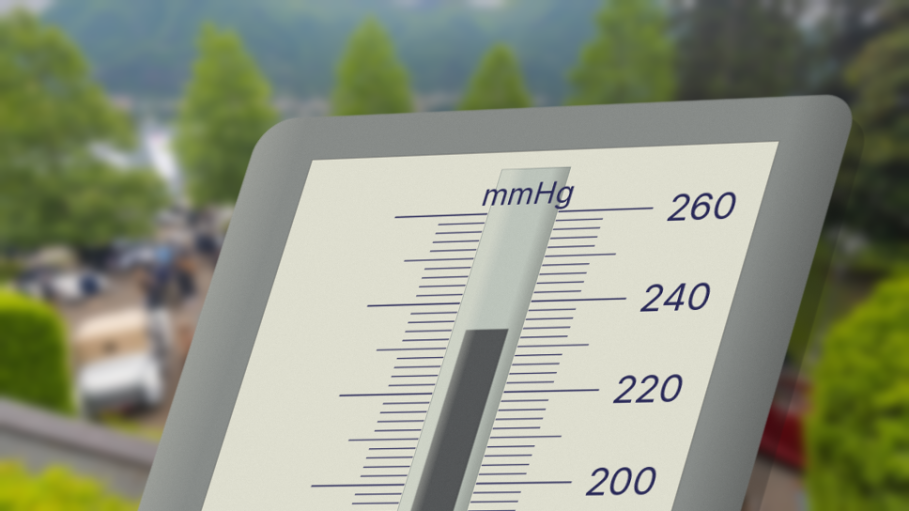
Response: 234 (mmHg)
